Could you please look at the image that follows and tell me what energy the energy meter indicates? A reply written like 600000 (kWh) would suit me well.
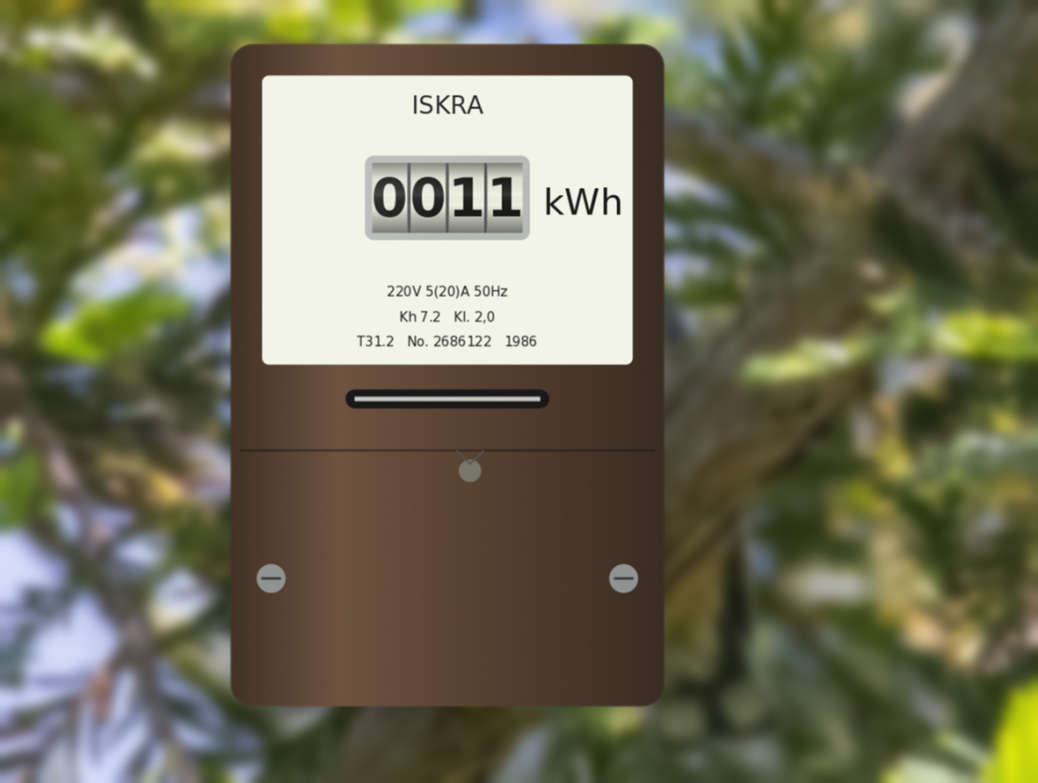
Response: 11 (kWh)
